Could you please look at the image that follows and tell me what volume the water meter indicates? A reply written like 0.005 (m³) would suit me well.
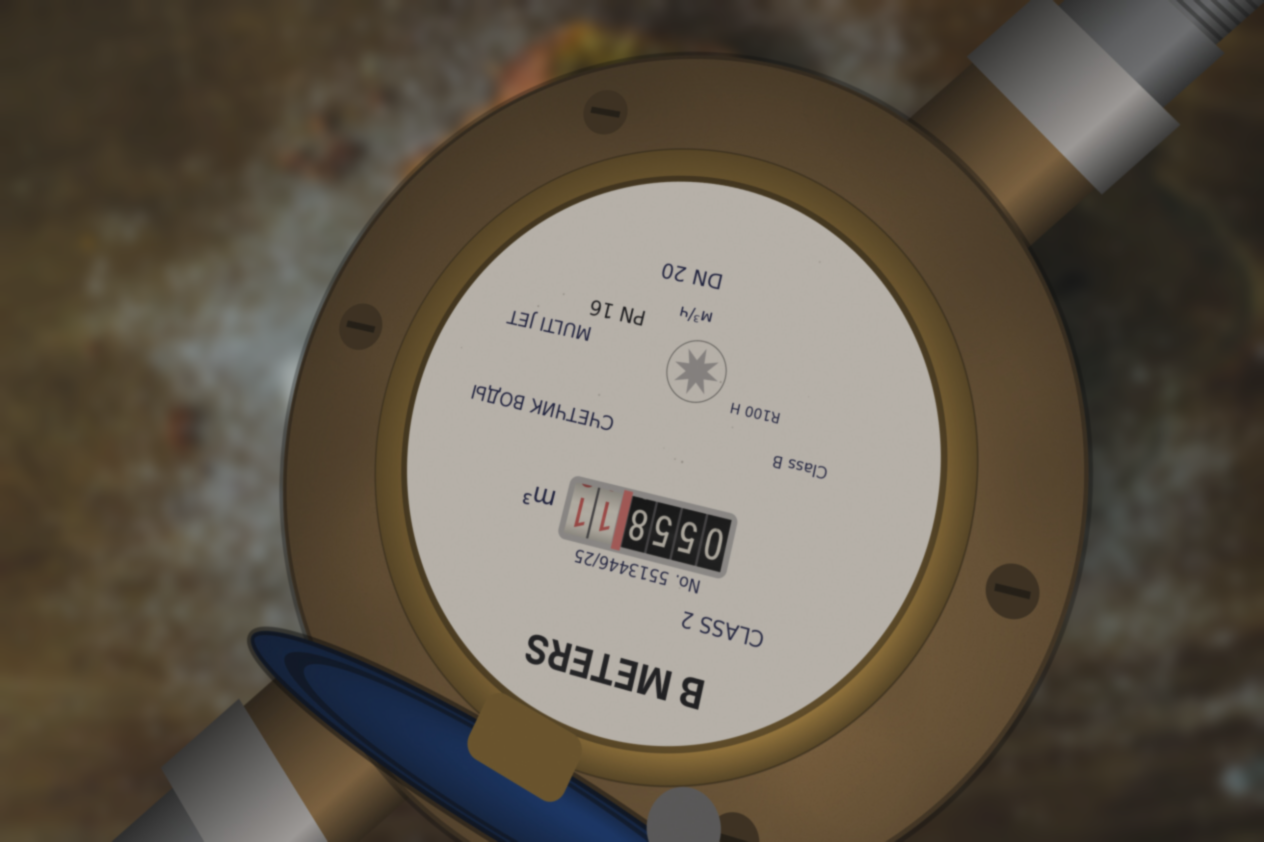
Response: 558.11 (m³)
